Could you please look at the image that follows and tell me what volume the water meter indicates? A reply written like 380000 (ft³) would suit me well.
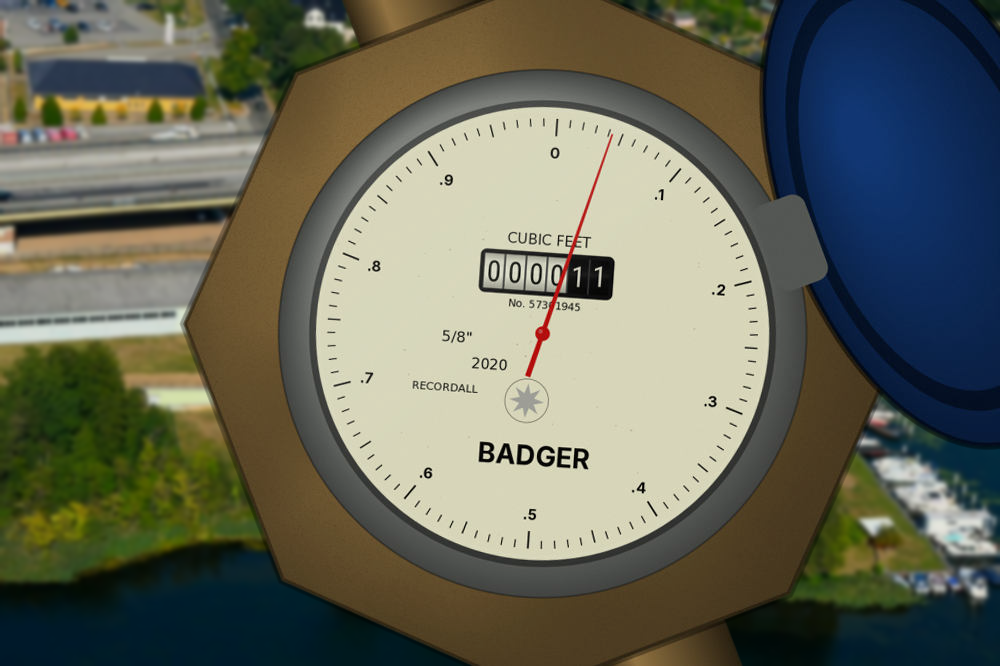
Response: 11.04 (ft³)
